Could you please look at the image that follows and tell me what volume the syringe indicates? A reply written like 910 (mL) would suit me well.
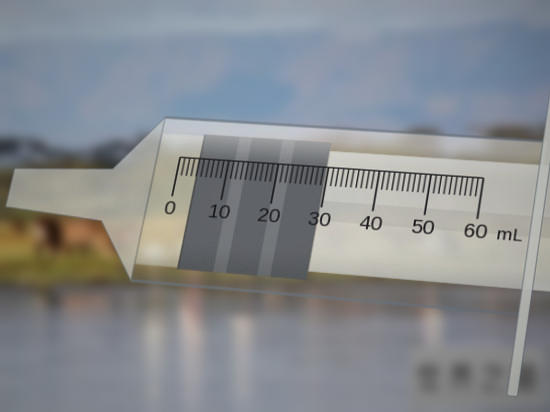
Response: 4 (mL)
